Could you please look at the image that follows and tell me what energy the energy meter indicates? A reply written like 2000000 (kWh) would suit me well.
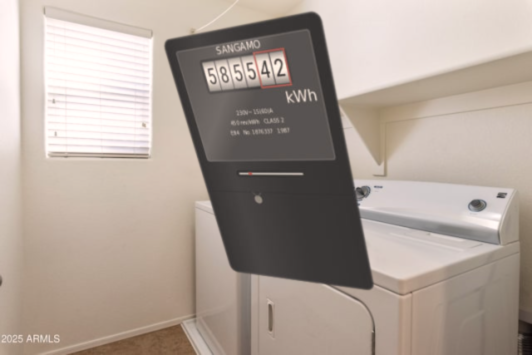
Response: 5855.42 (kWh)
